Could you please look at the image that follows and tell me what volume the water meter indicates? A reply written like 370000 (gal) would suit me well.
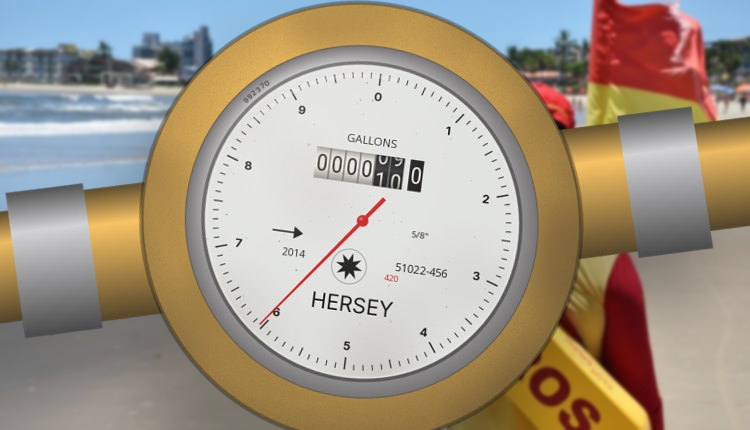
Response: 96.0 (gal)
